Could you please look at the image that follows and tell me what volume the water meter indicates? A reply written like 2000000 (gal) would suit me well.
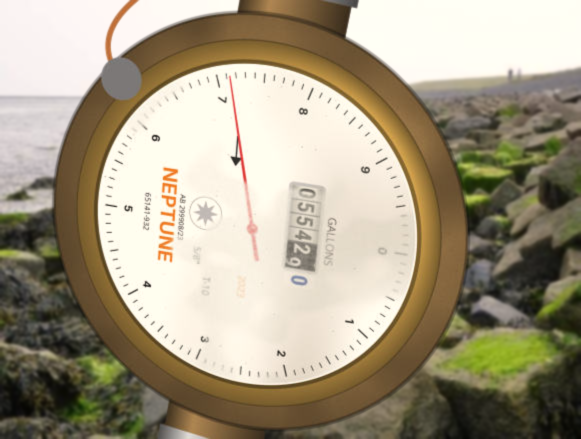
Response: 554287.1 (gal)
